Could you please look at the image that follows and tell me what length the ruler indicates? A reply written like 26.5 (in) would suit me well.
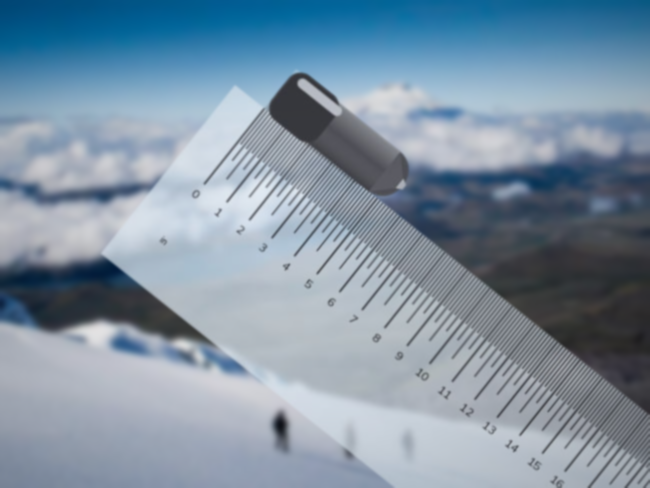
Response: 5.5 (in)
